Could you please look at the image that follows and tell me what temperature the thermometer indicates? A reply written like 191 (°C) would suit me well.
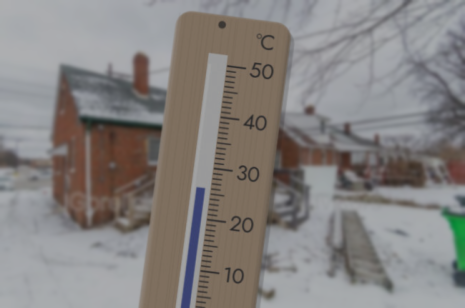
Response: 26 (°C)
